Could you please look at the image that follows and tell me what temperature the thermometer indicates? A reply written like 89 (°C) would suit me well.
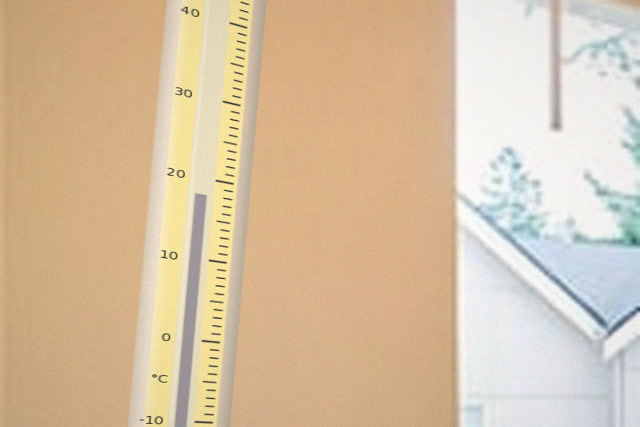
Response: 18 (°C)
